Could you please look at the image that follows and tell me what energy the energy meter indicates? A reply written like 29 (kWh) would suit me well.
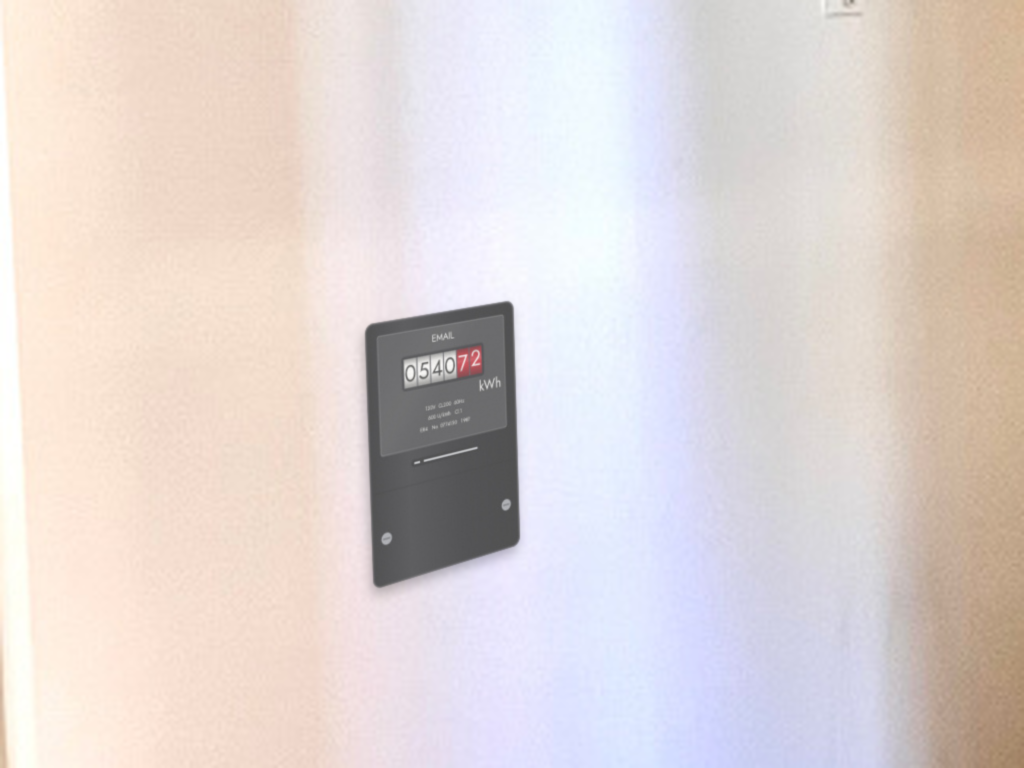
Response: 540.72 (kWh)
